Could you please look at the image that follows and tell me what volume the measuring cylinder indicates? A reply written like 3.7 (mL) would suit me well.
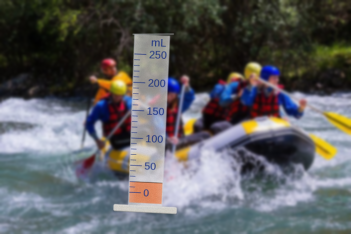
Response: 20 (mL)
